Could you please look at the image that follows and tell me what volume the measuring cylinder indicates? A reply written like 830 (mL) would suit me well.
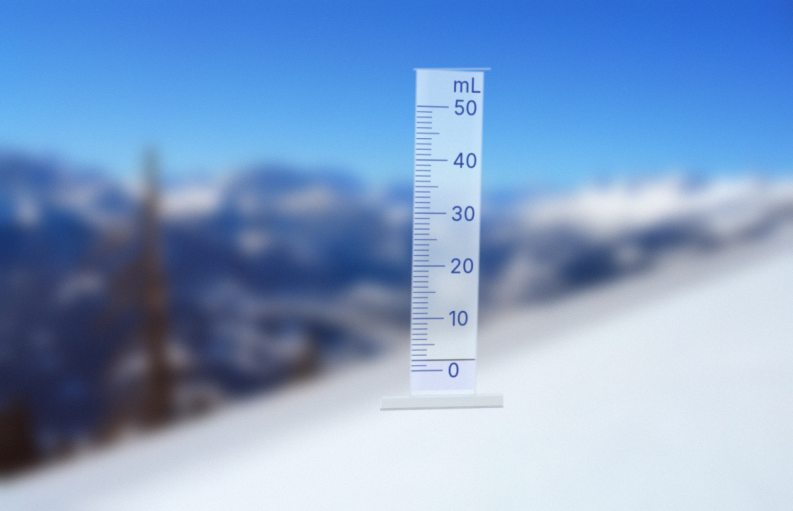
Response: 2 (mL)
